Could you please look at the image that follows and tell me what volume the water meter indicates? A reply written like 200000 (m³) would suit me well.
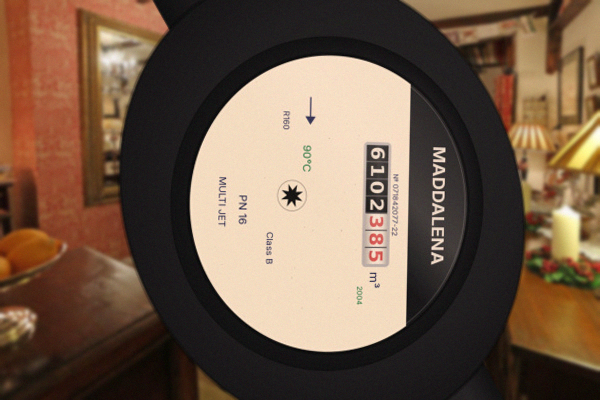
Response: 6102.385 (m³)
